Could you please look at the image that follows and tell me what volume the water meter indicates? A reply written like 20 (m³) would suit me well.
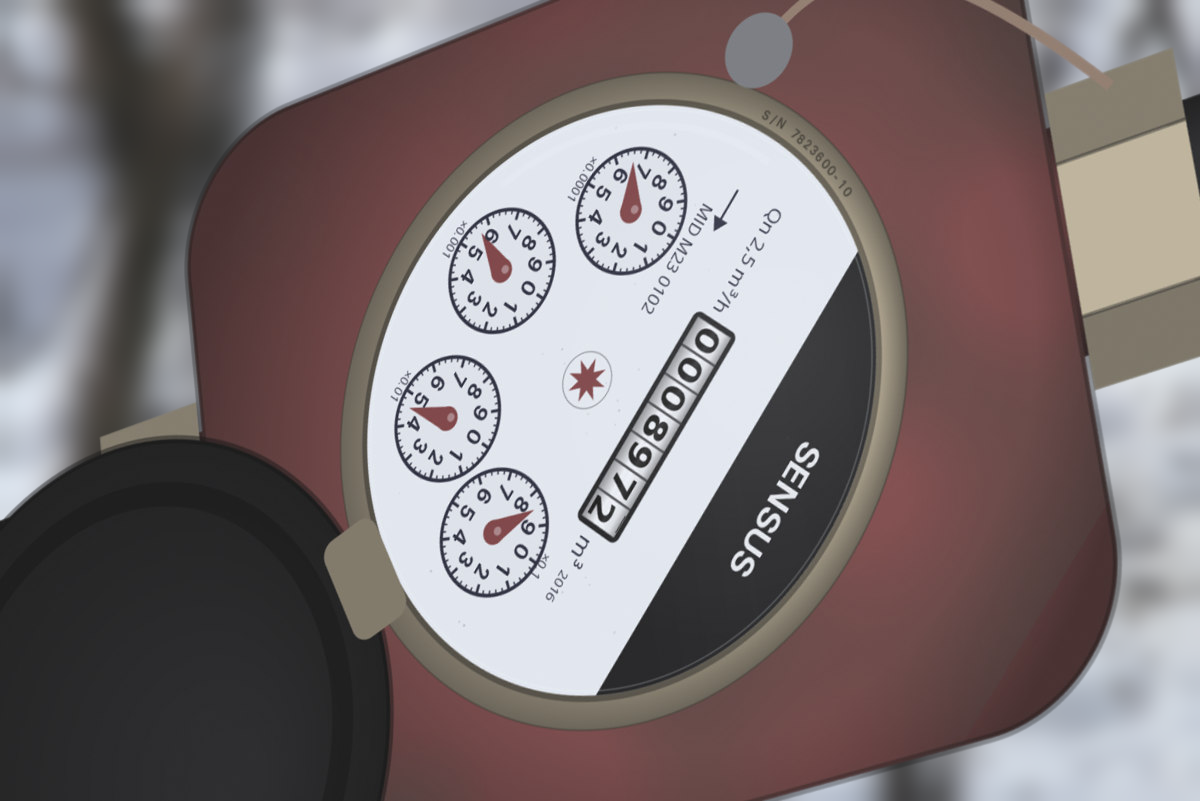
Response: 8971.8456 (m³)
